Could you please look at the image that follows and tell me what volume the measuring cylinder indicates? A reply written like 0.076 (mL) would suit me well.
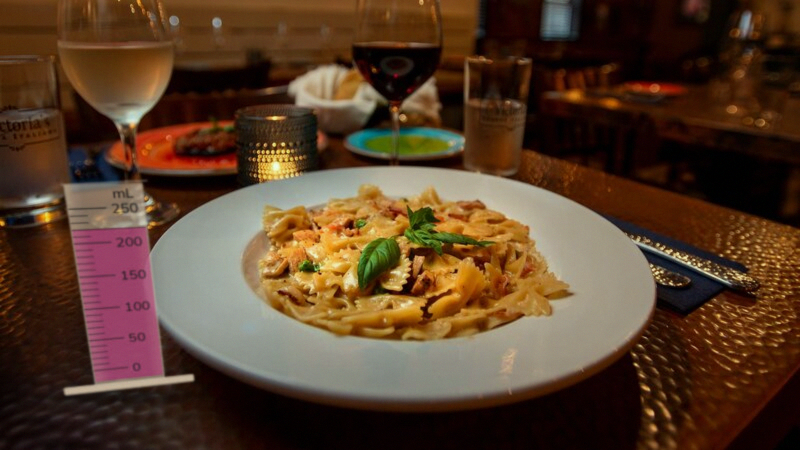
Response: 220 (mL)
